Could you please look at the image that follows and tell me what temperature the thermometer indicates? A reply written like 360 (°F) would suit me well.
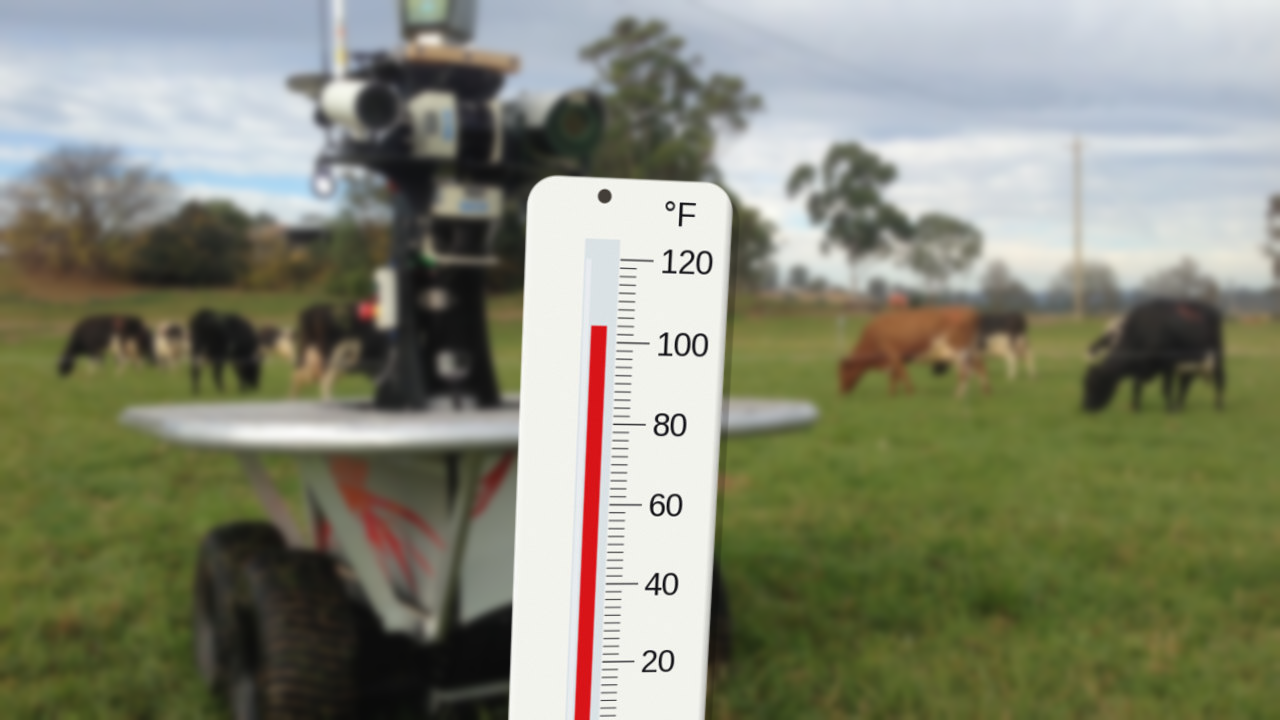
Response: 104 (°F)
